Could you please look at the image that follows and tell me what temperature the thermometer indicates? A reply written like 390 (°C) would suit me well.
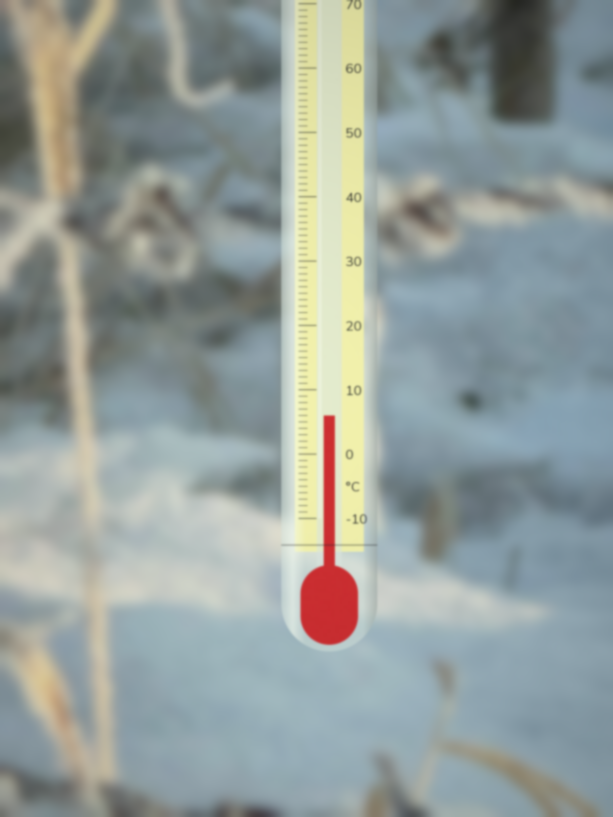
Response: 6 (°C)
